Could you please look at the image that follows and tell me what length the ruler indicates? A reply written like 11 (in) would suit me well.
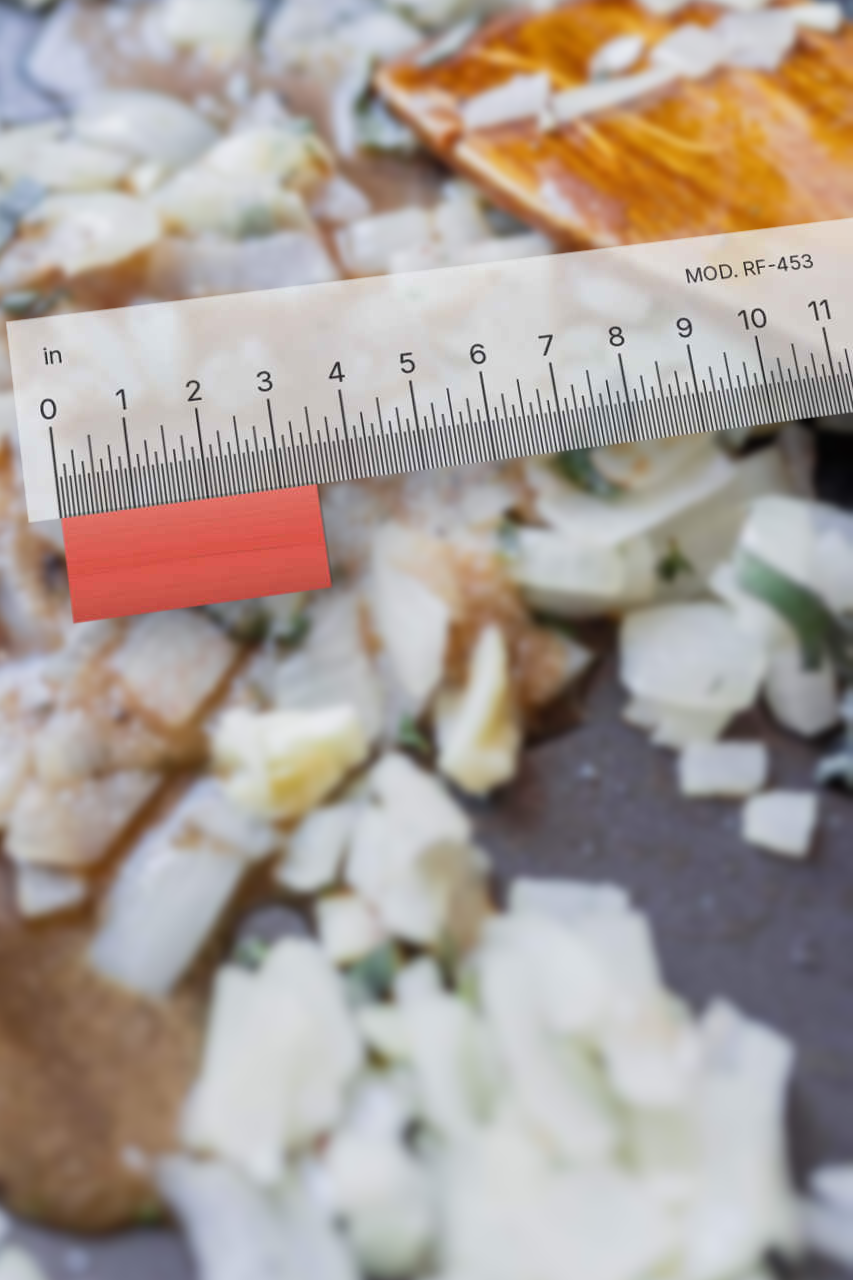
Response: 3.5 (in)
